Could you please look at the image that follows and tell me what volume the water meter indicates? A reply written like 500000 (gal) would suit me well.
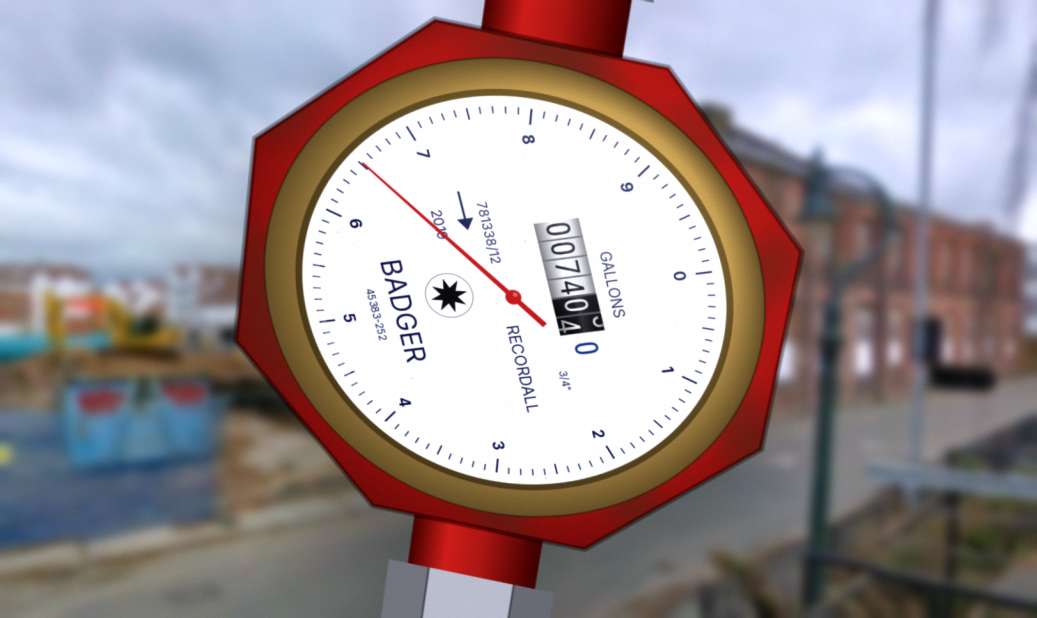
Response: 74036.5 (gal)
